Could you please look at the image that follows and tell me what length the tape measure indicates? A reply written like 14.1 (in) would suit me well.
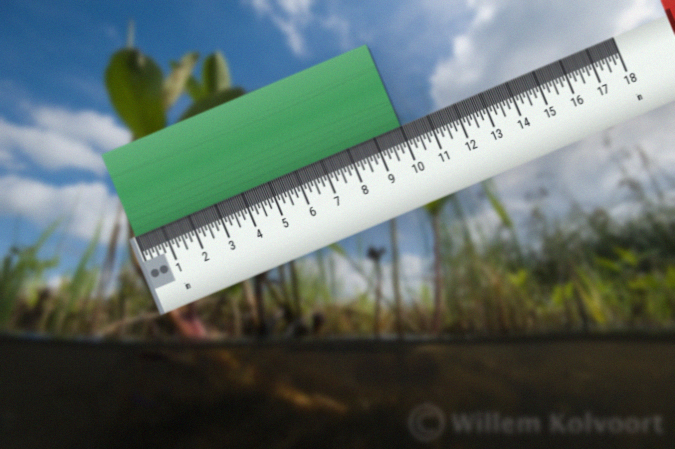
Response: 10 (in)
